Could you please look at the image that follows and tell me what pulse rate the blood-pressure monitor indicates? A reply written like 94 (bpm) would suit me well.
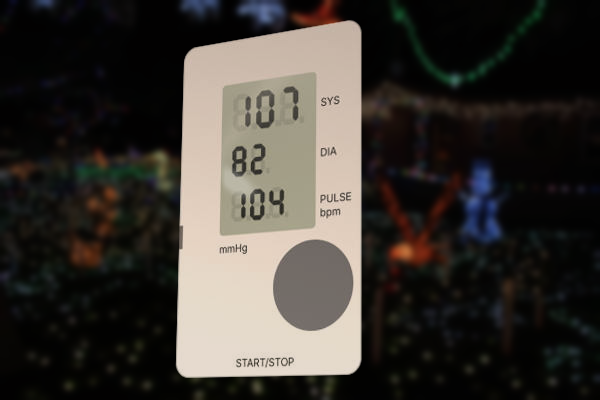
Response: 104 (bpm)
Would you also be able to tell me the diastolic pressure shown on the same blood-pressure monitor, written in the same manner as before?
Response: 82 (mmHg)
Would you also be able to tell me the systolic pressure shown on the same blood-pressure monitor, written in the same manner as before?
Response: 107 (mmHg)
